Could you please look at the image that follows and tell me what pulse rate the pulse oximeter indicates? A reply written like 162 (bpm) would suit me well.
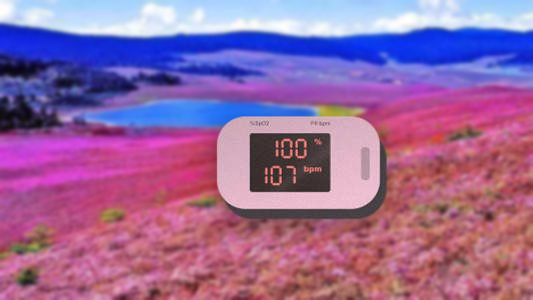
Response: 107 (bpm)
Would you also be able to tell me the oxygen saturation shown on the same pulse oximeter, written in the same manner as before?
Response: 100 (%)
